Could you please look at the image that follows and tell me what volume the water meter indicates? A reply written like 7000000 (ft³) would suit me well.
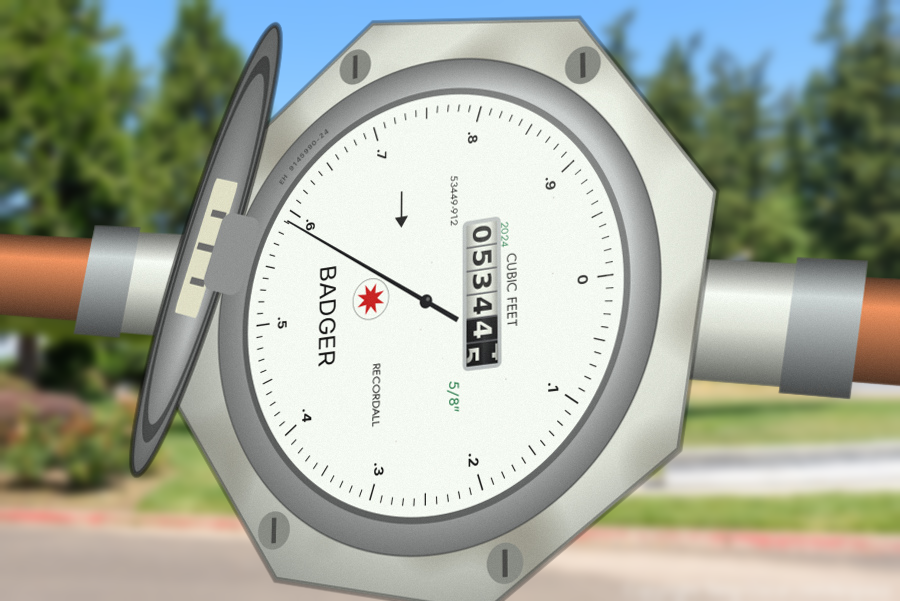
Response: 53444.59 (ft³)
